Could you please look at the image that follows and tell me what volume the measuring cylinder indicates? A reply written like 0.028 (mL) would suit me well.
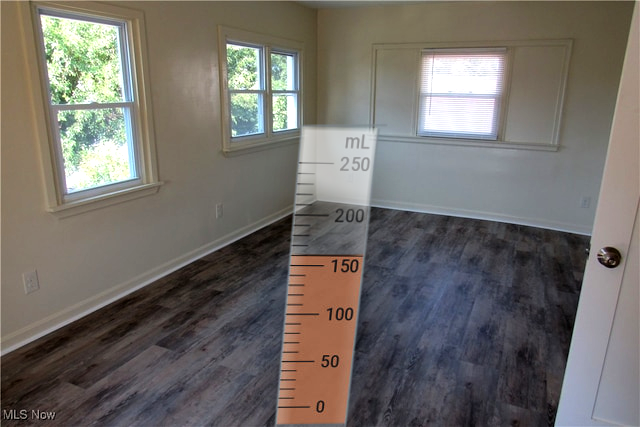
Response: 160 (mL)
